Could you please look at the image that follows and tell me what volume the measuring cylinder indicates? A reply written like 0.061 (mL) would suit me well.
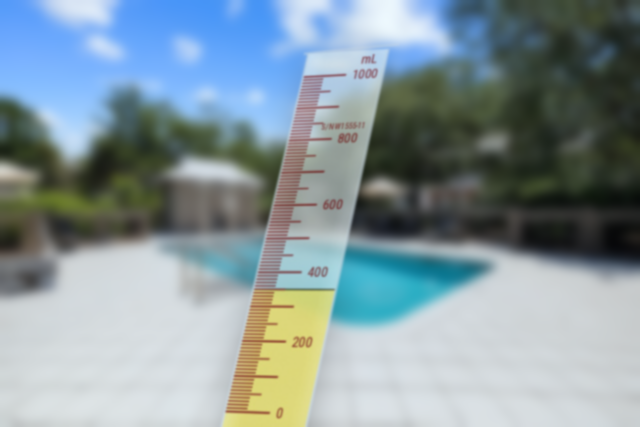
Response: 350 (mL)
